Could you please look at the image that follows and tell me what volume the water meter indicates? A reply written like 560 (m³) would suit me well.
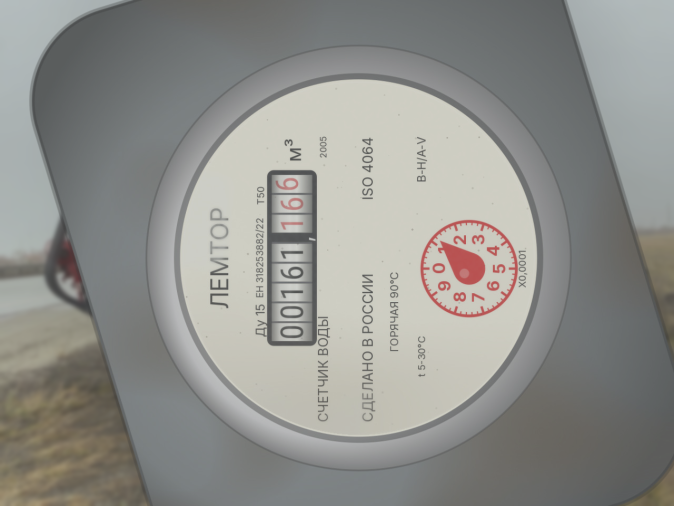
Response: 161.1661 (m³)
